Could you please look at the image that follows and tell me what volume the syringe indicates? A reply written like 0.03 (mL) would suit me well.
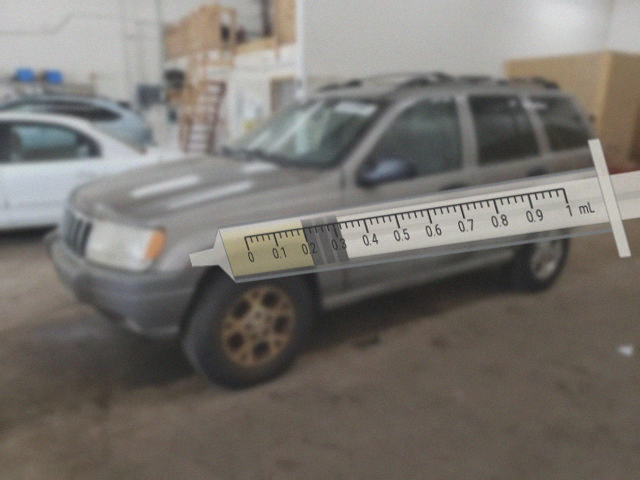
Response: 0.2 (mL)
